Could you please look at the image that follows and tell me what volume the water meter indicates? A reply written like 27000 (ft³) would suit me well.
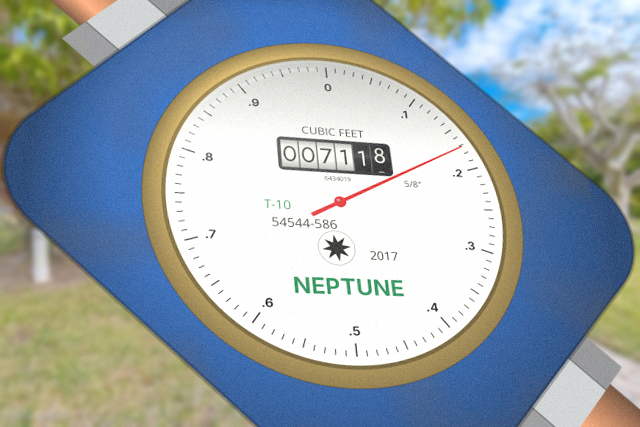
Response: 7118.17 (ft³)
